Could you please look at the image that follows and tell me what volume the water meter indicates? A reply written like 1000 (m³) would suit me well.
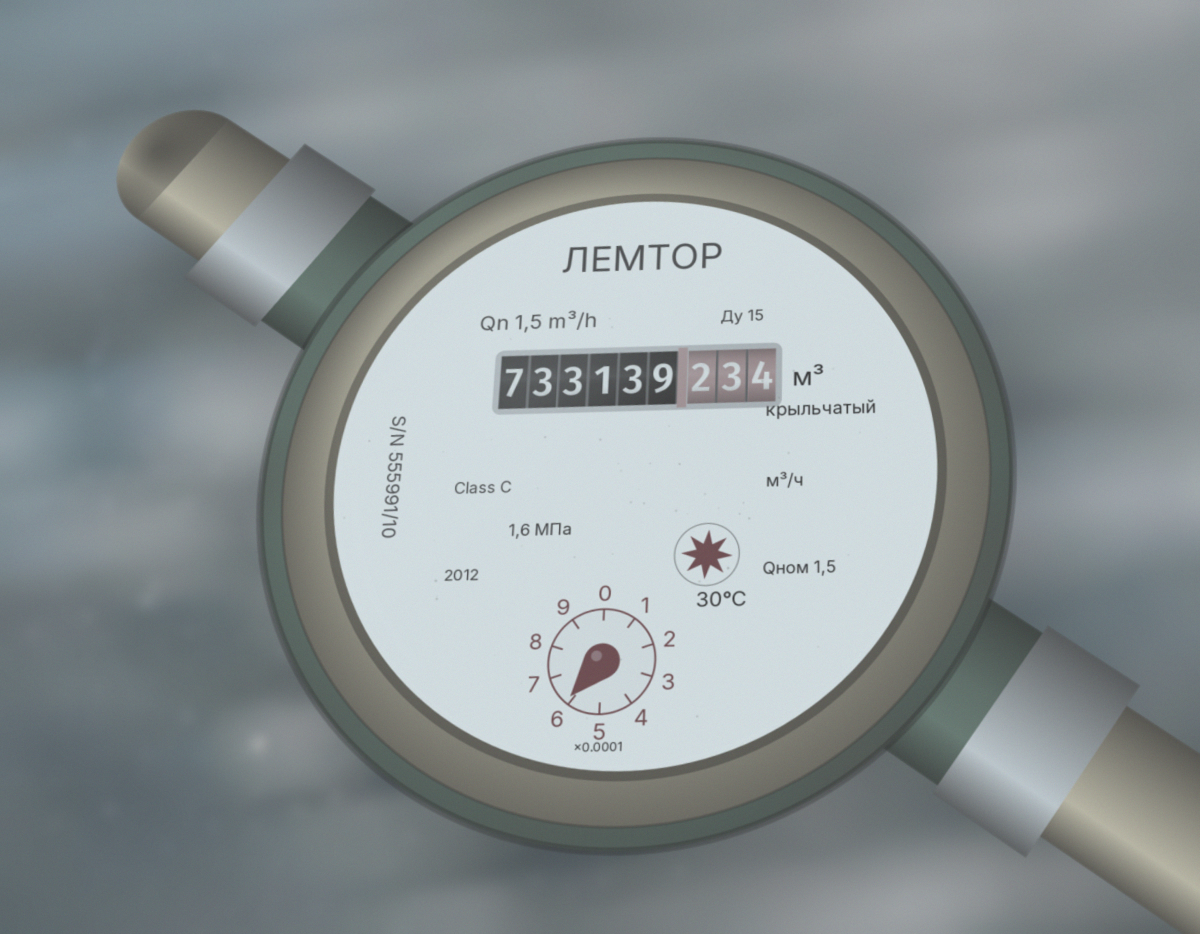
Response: 733139.2346 (m³)
